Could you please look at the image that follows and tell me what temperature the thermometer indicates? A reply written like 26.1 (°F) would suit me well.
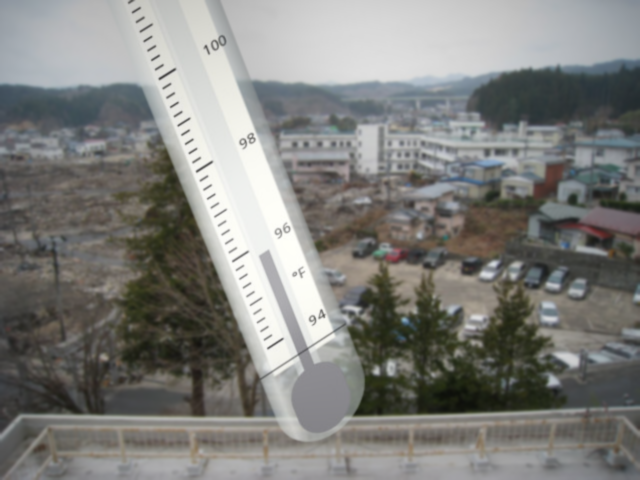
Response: 95.8 (°F)
